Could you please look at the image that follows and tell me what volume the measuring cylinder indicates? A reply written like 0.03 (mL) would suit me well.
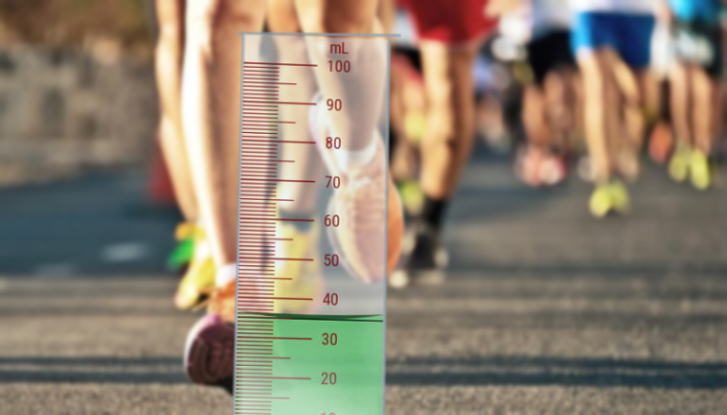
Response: 35 (mL)
